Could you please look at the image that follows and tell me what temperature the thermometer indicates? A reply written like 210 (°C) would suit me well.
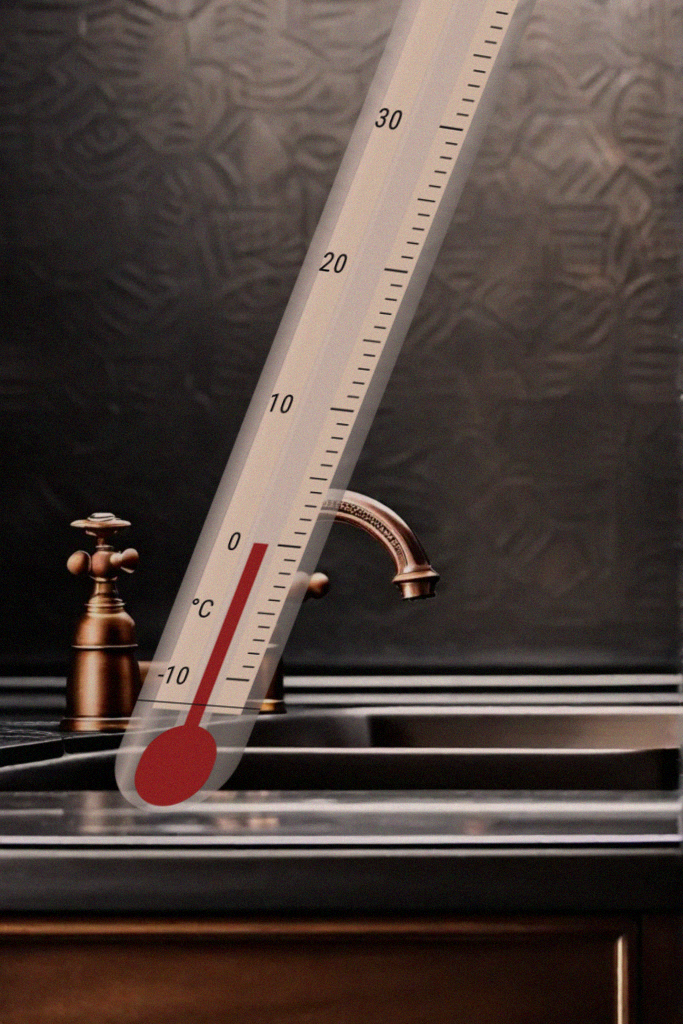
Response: 0 (°C)
